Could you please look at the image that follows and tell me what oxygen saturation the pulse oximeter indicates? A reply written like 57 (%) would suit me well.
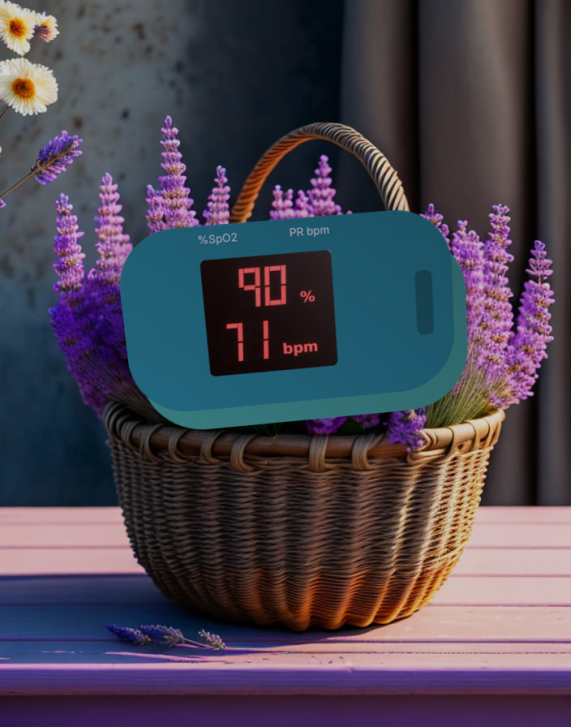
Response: 90 (%)
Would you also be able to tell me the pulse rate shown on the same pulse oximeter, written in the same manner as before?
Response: 71 (bpm)
